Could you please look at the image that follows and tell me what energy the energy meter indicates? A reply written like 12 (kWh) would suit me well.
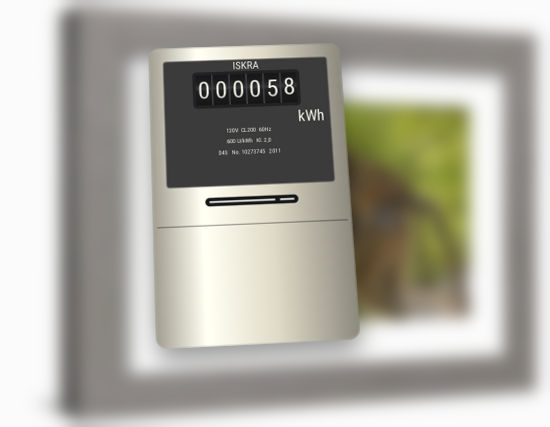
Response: 58 (kWh)
